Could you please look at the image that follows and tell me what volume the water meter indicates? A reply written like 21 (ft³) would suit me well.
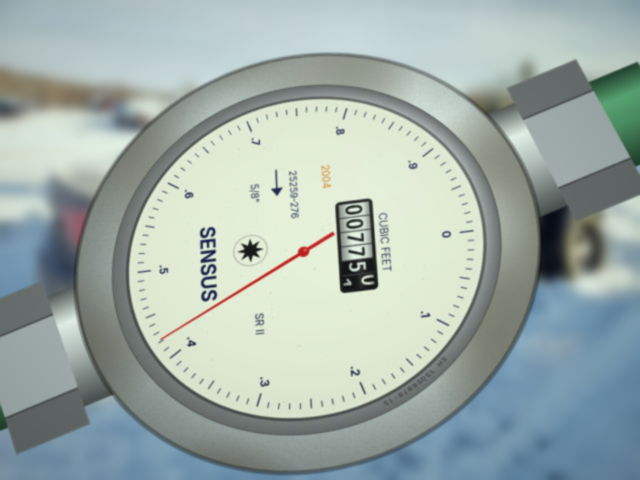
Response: 7750.42 (ft³)
